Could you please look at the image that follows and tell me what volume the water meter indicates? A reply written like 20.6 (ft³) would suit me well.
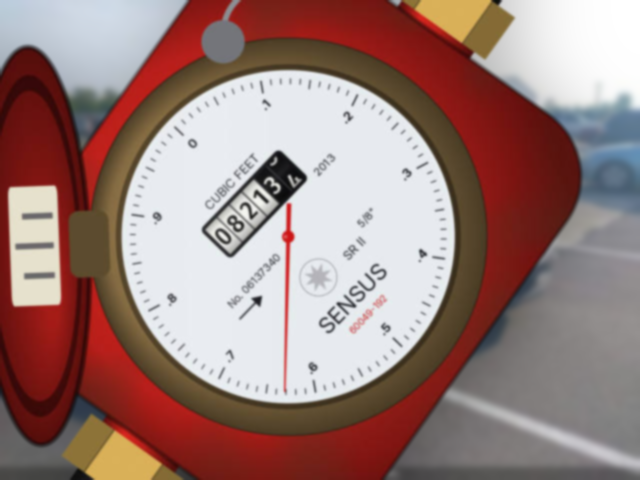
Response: 82133.63 (ft³)
